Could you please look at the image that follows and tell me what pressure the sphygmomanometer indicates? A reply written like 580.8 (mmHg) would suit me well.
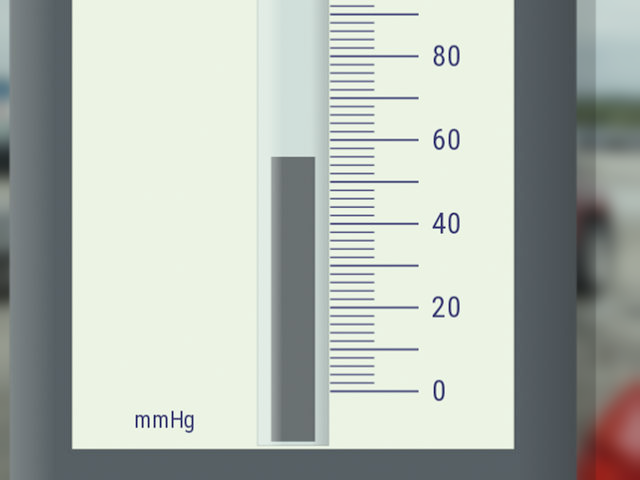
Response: 56 (mmHg)
